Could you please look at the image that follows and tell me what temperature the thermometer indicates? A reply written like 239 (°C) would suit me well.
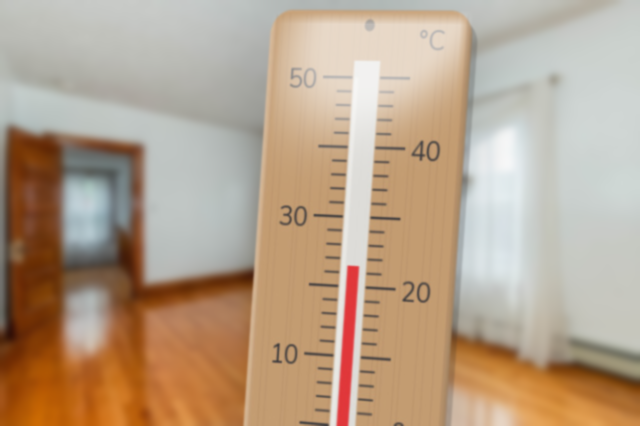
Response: 23 (°C)
